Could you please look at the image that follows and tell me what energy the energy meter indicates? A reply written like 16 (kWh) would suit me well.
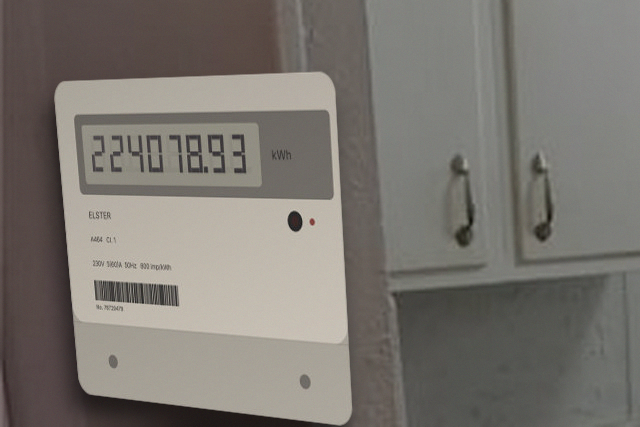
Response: 224078.93 (kWh)
